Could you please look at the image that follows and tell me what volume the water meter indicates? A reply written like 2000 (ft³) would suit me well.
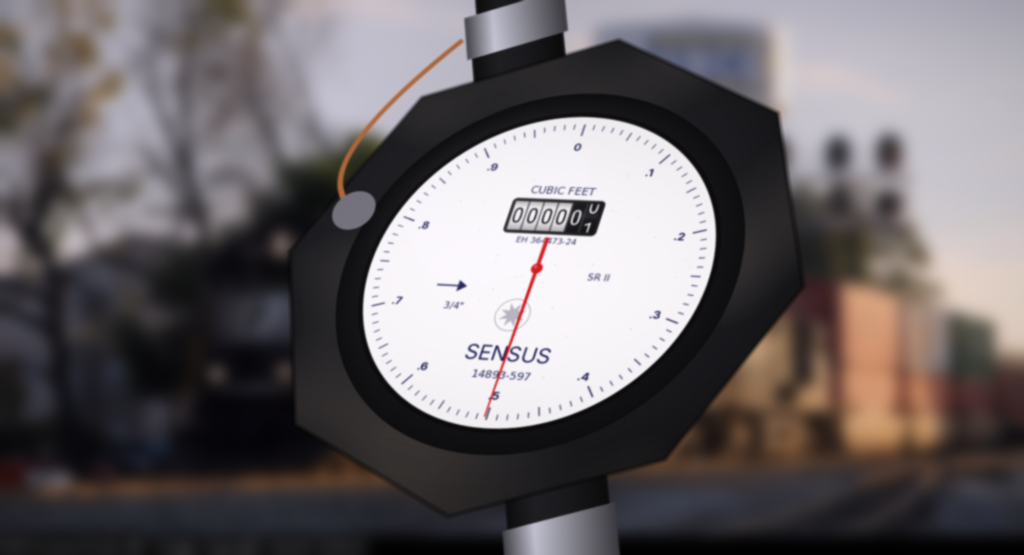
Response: 0.50 (ft³)
